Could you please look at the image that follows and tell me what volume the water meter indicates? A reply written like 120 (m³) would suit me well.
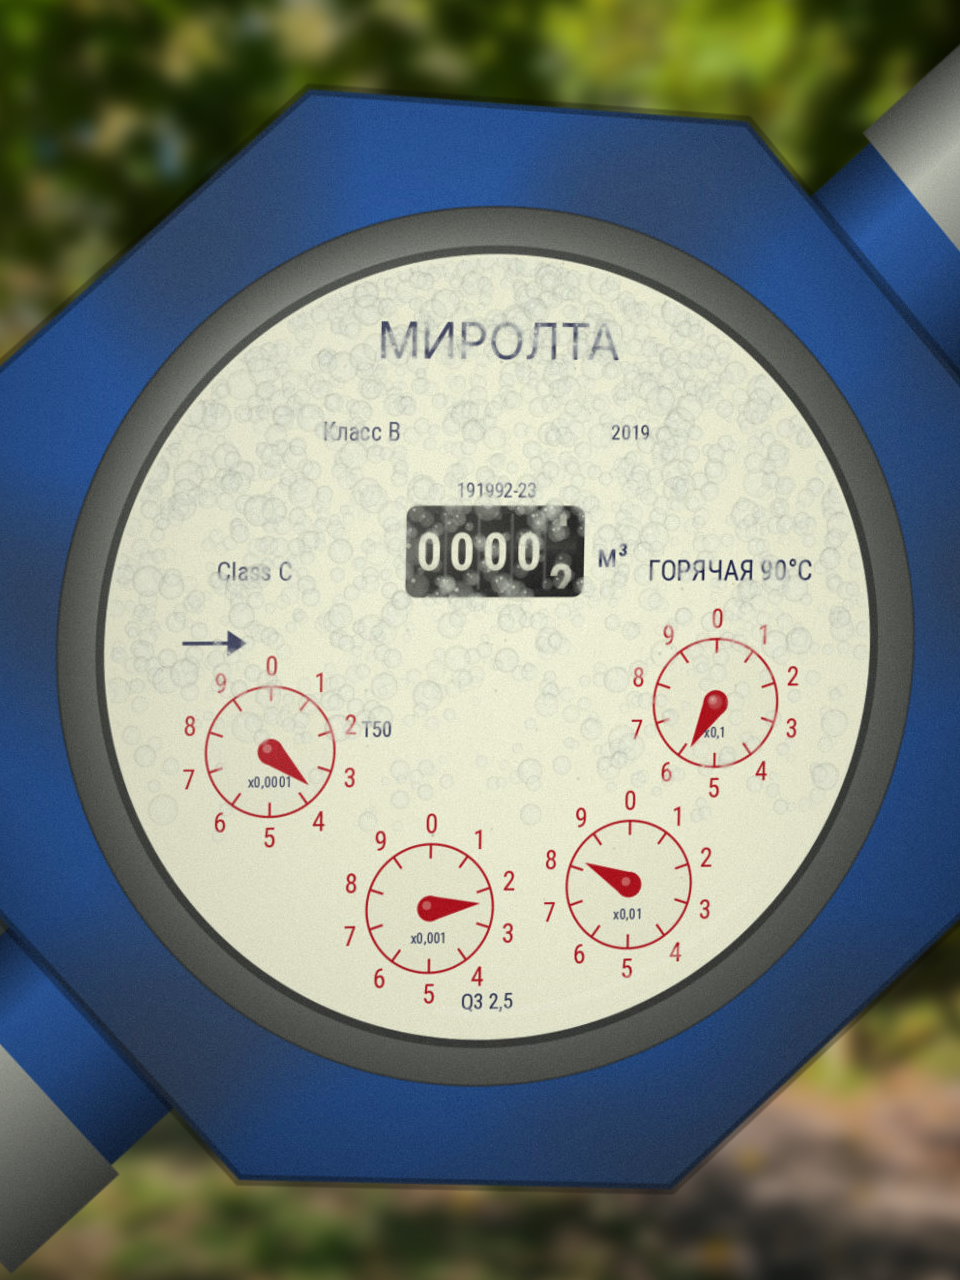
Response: 1.5823 (m³)
